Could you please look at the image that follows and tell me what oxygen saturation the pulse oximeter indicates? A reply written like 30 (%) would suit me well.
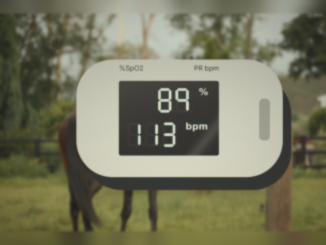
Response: 89 (%)
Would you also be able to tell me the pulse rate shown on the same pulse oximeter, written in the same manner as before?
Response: 113 (bpm)
